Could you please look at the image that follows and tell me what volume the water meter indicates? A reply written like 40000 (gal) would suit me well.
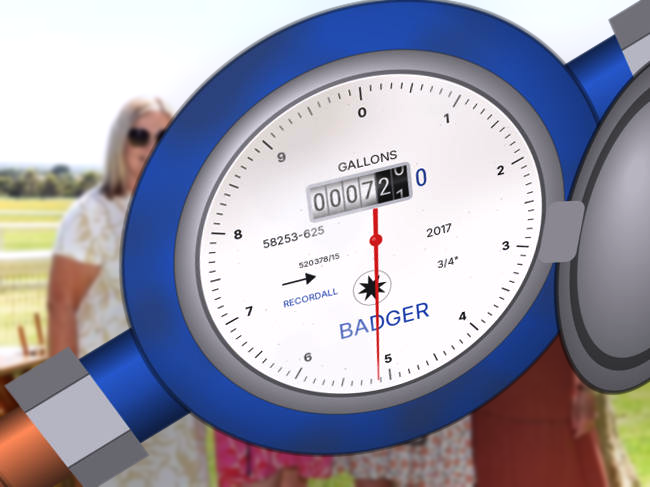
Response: 7205.1 (gal)
